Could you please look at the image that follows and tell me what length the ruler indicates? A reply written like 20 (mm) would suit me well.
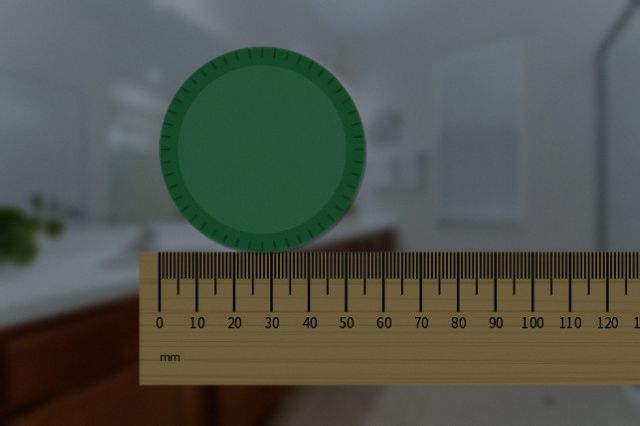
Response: 55 (mm)
